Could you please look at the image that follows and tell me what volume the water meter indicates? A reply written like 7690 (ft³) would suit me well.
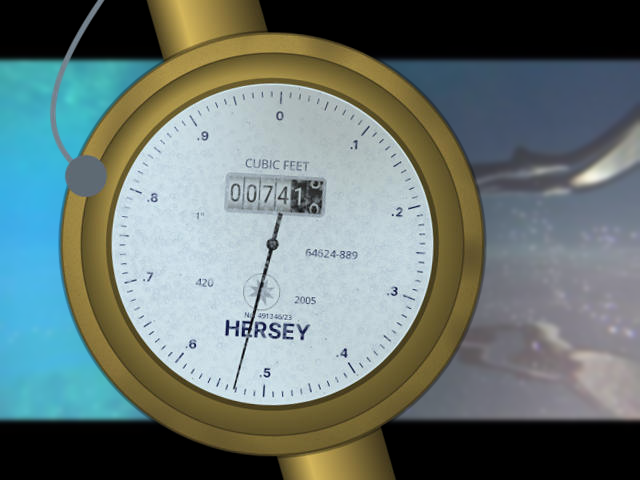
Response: 7418.53 (ft³)
